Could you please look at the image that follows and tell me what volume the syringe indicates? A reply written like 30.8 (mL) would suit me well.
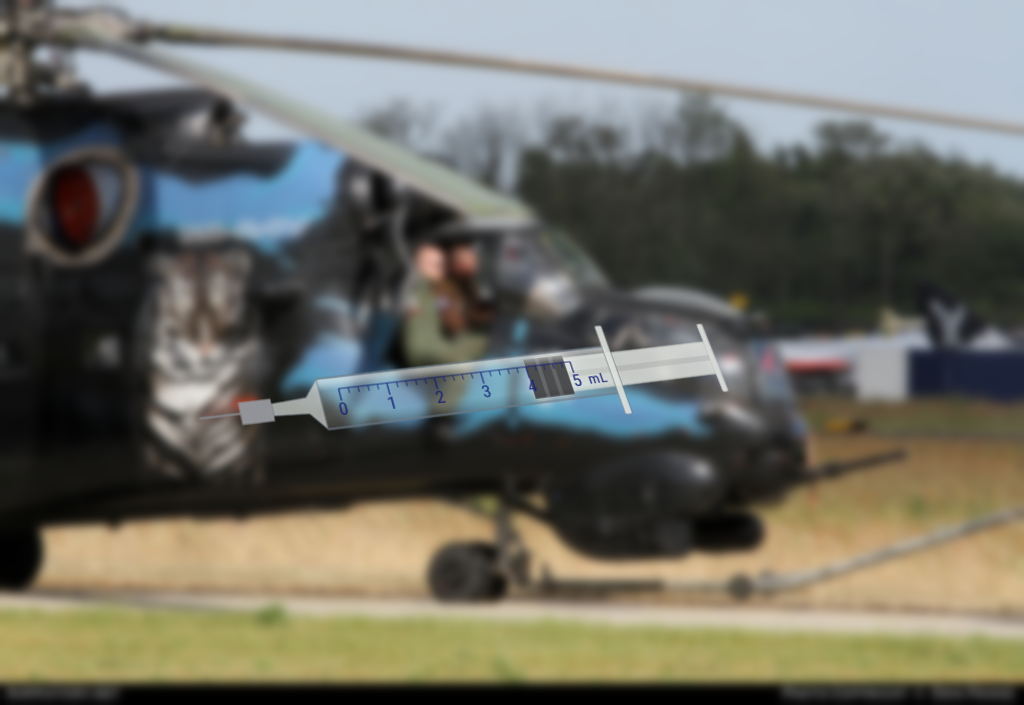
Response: 4 (mL)
